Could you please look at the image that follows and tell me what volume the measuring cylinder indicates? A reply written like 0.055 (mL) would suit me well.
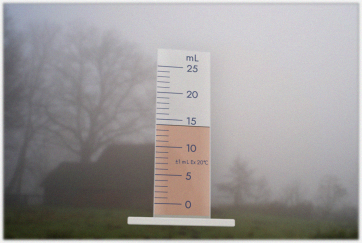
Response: 14 (mL)
